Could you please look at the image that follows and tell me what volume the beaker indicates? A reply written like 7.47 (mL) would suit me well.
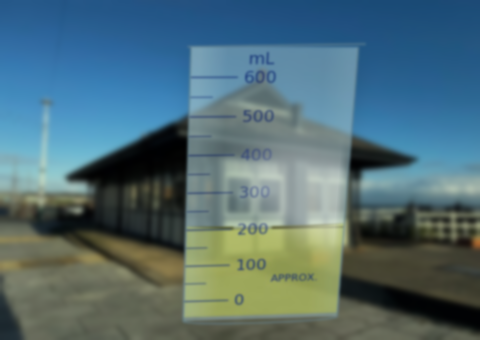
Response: 200 (mL)
